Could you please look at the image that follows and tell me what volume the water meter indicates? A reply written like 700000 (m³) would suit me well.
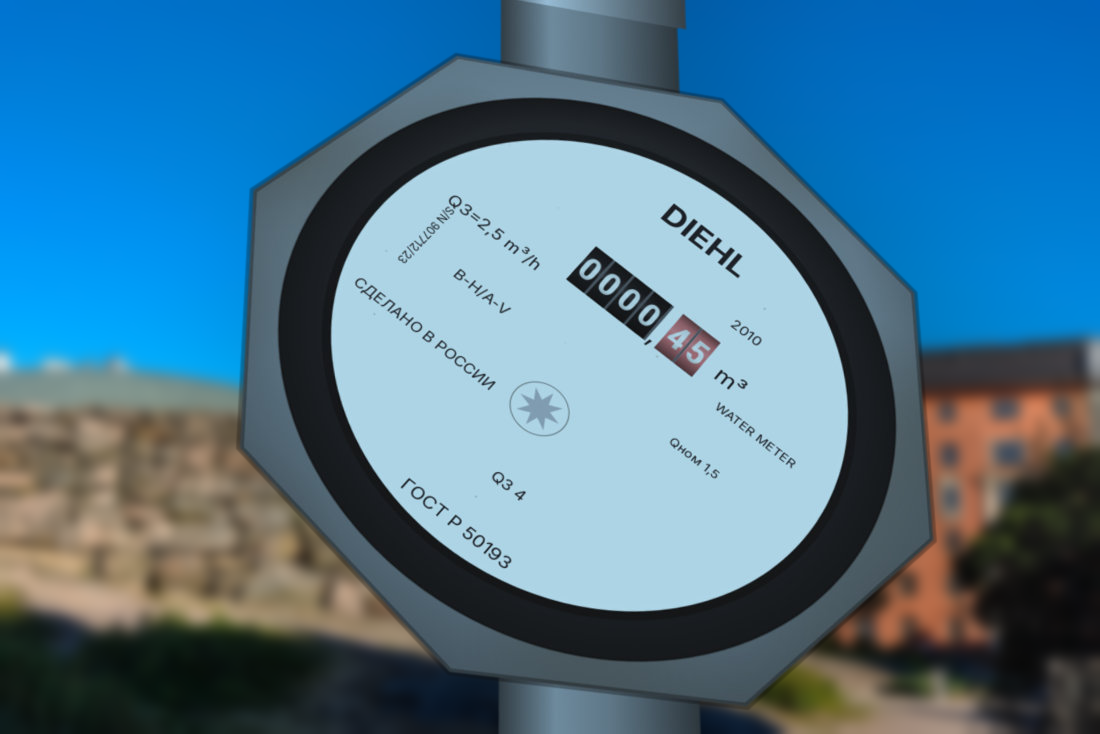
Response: 0.45 (m³)
